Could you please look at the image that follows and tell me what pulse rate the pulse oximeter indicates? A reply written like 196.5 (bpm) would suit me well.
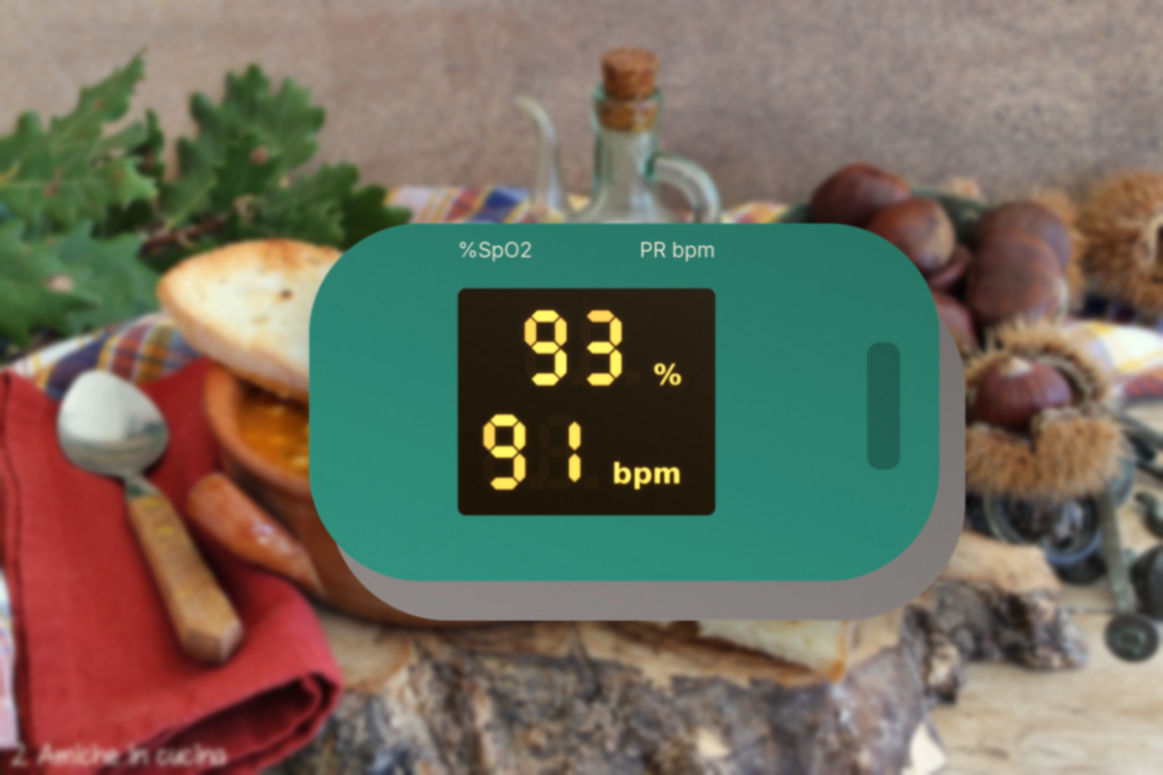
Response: 91 (bpm)
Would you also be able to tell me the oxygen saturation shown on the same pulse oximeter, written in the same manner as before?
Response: 93 (%)
